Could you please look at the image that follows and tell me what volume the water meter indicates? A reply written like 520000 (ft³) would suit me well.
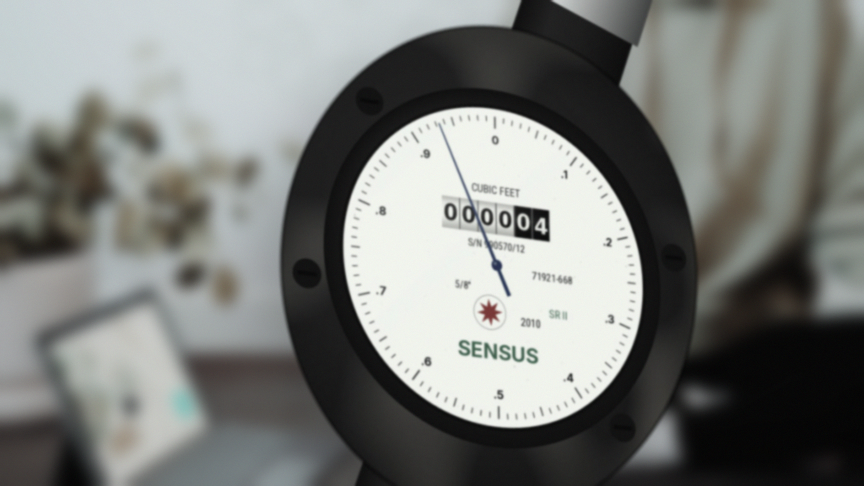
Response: 3.93 (ft³)
